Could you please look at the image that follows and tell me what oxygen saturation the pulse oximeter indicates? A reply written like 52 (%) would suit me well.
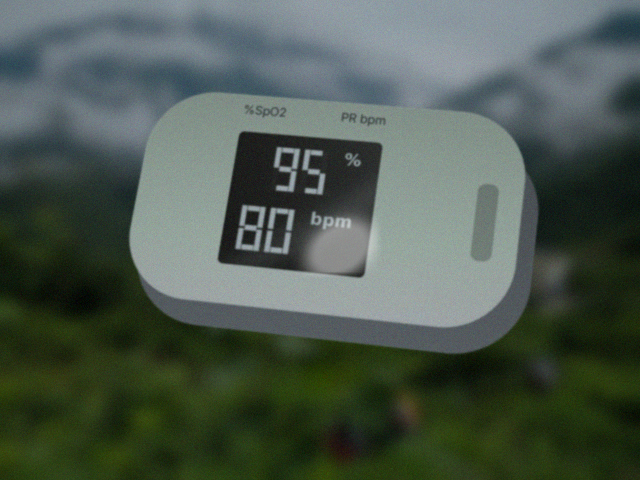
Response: 95 (%)
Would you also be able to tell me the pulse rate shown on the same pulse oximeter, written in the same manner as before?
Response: 80 (bpm)
